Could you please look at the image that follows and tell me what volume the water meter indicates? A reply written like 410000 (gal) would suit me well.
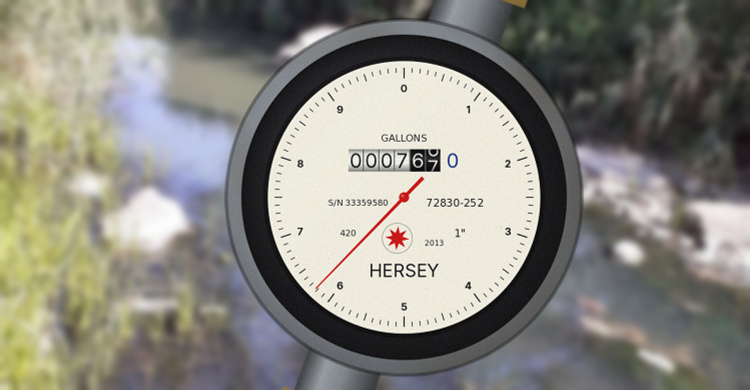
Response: 7666.2 (gal)
